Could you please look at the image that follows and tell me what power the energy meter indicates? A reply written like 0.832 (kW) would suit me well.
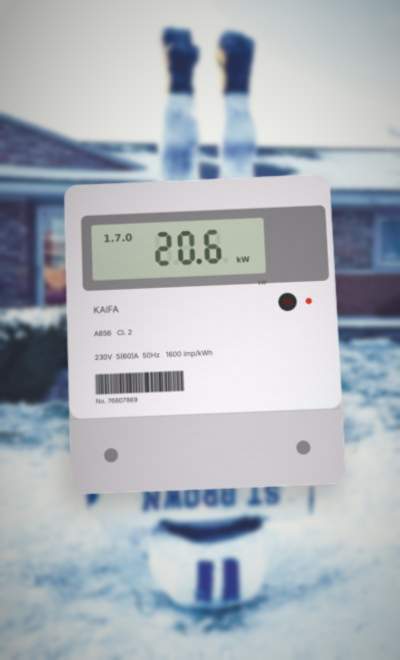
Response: 20.6 (kW)
